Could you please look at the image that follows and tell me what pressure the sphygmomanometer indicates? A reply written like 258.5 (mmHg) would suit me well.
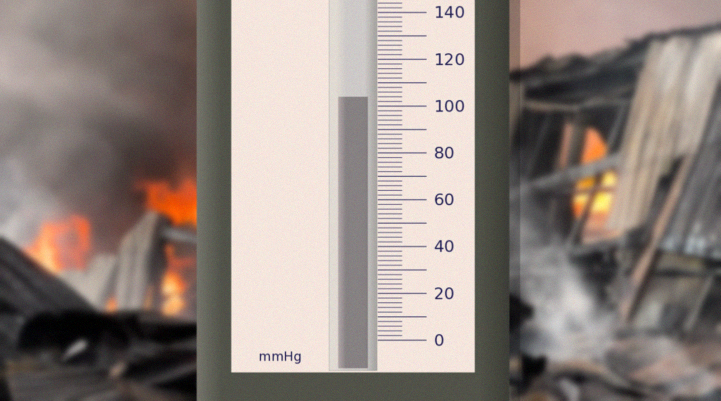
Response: 104 (mmHg)
